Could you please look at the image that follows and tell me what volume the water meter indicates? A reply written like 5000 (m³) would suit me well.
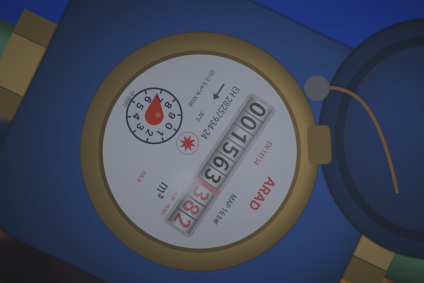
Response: 1563.3826 (m³)
